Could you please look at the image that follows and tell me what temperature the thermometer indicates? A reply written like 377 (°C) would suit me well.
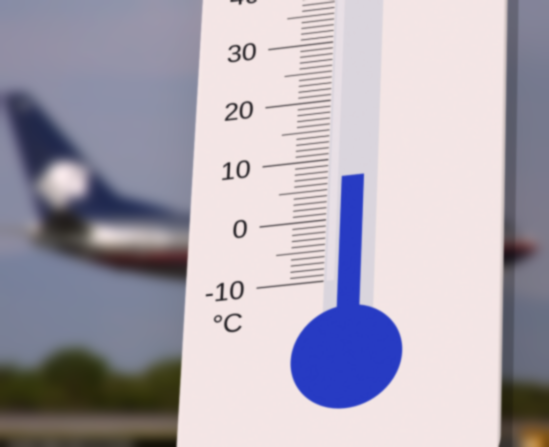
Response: 7 (°C)
